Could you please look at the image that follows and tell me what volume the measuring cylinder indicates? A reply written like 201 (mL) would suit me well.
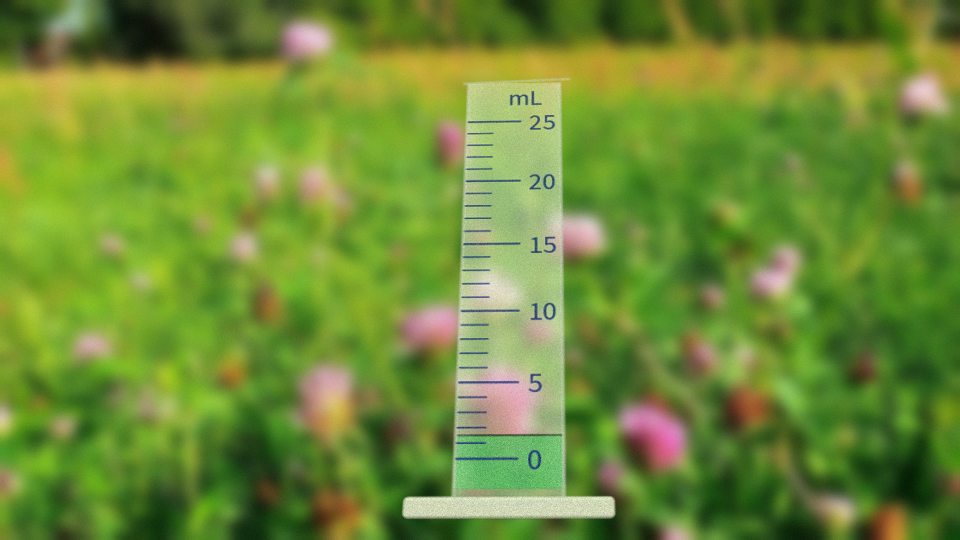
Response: 1.5 (mL)
